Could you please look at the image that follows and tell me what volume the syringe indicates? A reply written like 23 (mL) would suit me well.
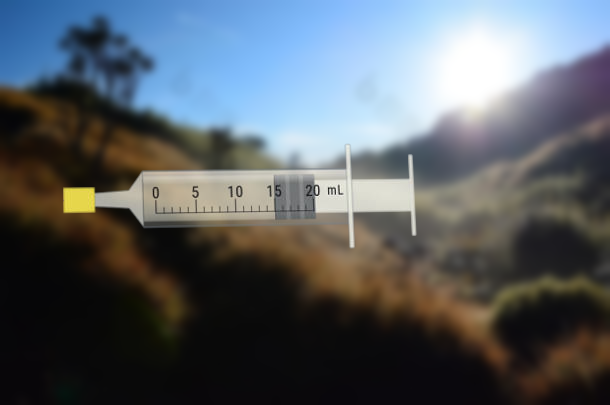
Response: 15 (mL)
